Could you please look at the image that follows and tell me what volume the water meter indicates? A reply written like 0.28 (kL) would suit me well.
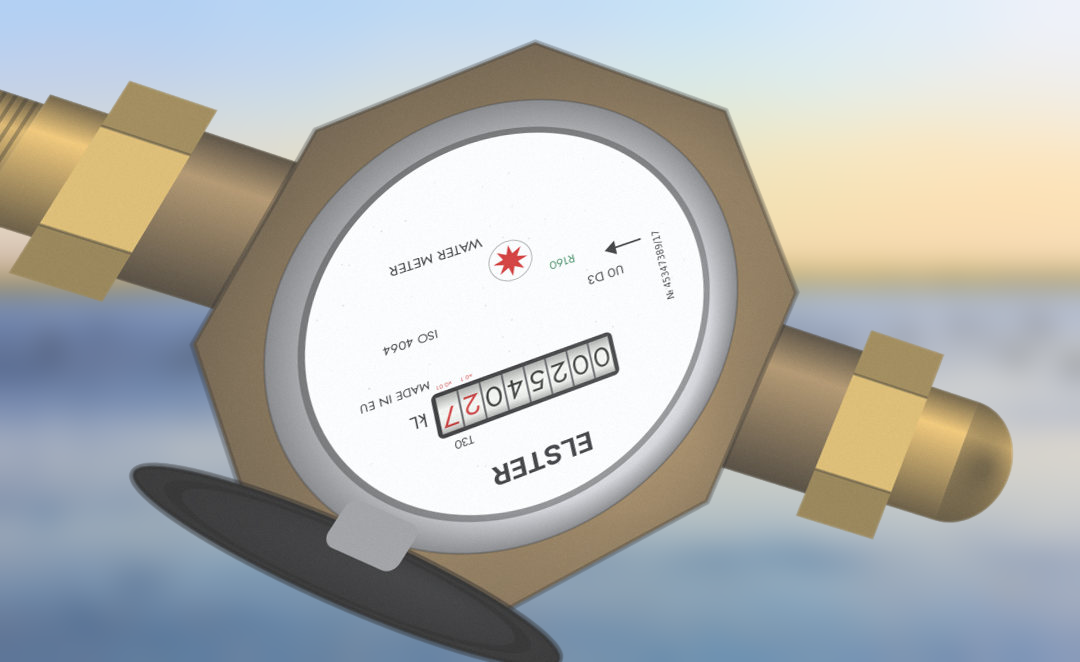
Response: 2540.27 (kL)
